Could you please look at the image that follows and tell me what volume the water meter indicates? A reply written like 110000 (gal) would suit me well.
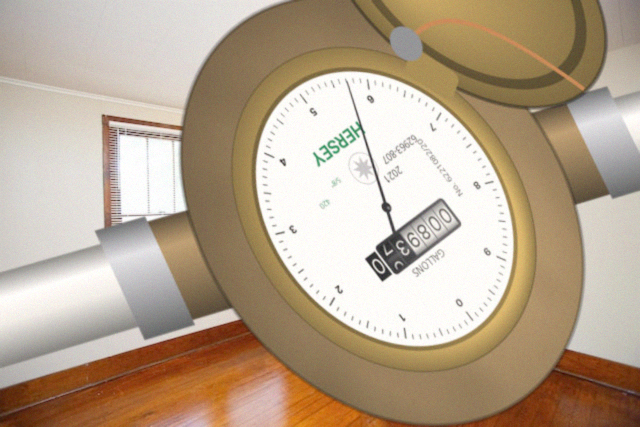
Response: 89365.7 (gal)
